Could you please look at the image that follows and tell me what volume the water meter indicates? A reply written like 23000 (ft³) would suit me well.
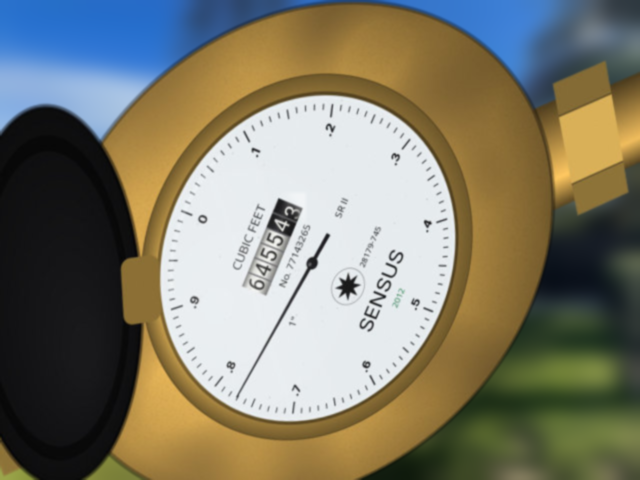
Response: 645542.77 (ft³)
